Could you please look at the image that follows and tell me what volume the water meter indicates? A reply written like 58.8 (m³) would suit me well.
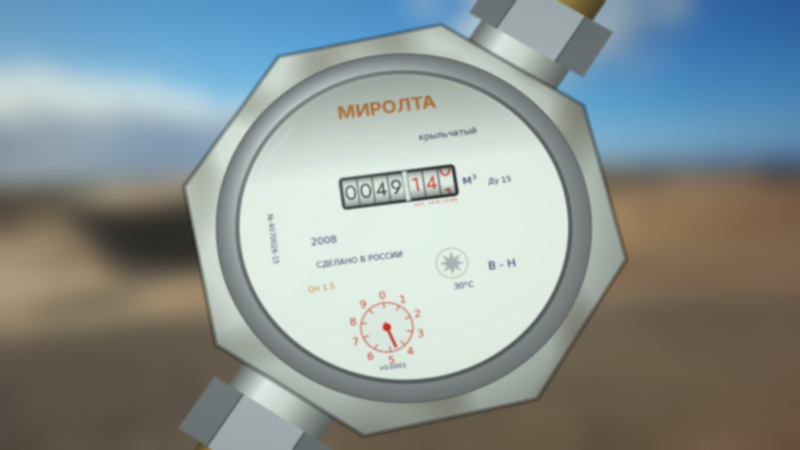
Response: 49.1404 (m³)
